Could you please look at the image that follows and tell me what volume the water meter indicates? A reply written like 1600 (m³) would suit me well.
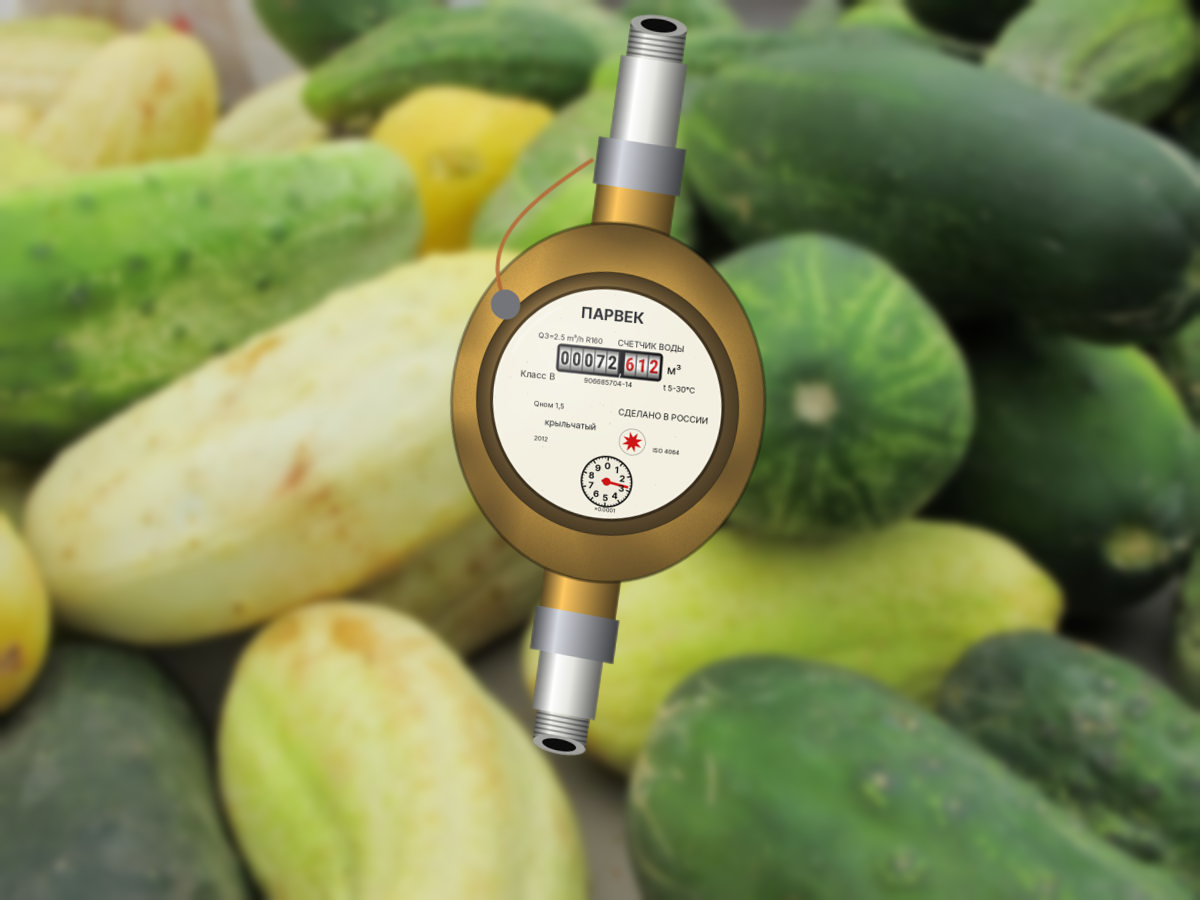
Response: 72.6122 (m³)
